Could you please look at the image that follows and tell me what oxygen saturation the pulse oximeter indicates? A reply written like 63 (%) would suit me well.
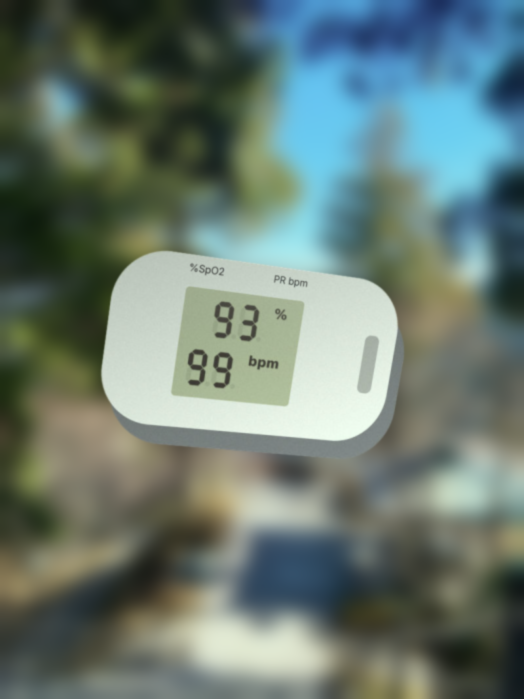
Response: 93 (%)
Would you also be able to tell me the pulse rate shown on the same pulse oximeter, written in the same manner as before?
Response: 99 (bpm)
